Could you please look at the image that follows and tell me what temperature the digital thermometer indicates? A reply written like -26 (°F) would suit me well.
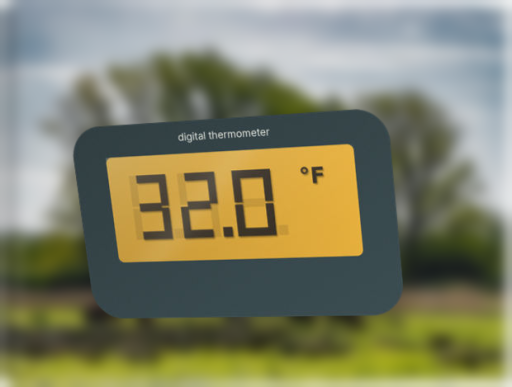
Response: 32.0 (°F)
